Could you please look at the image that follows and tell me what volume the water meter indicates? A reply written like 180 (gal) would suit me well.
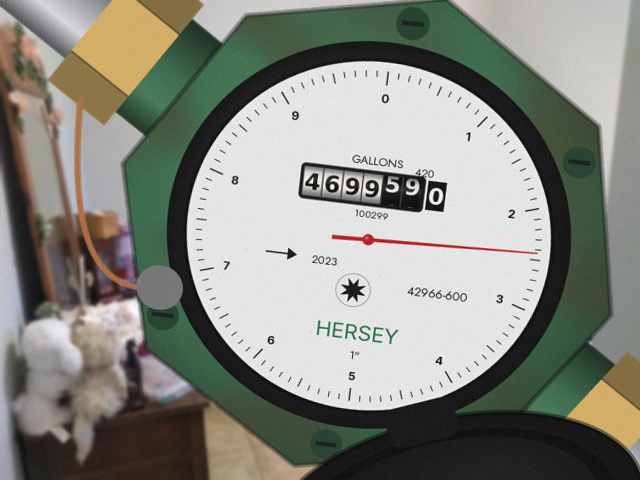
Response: 4699592.4 (gal)
